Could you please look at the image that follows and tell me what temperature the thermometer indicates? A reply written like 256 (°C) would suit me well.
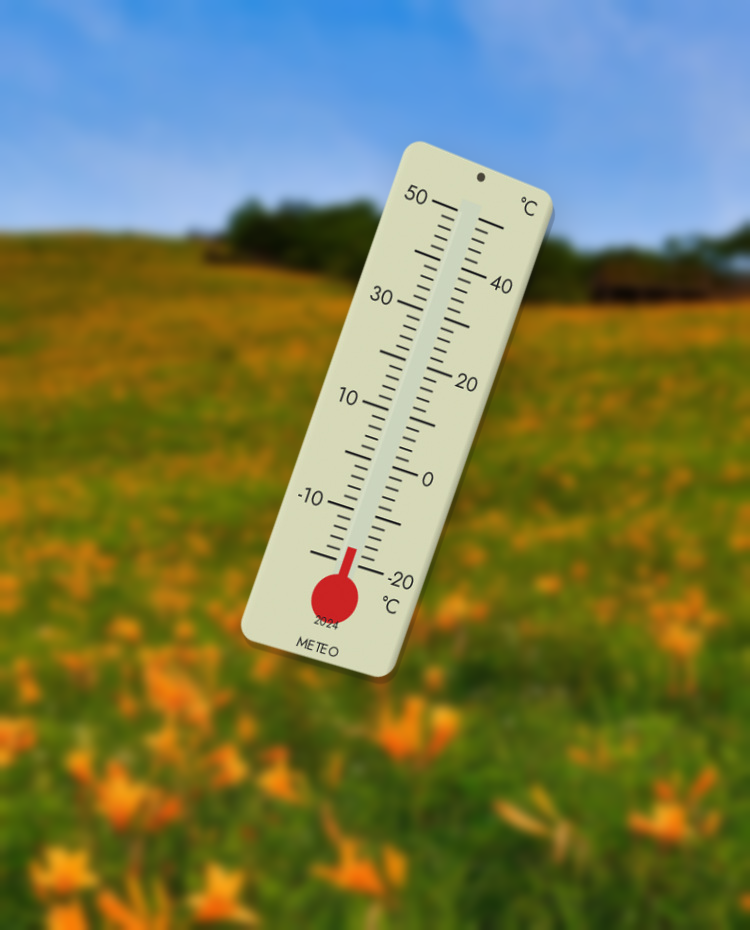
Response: -17 (°C)
